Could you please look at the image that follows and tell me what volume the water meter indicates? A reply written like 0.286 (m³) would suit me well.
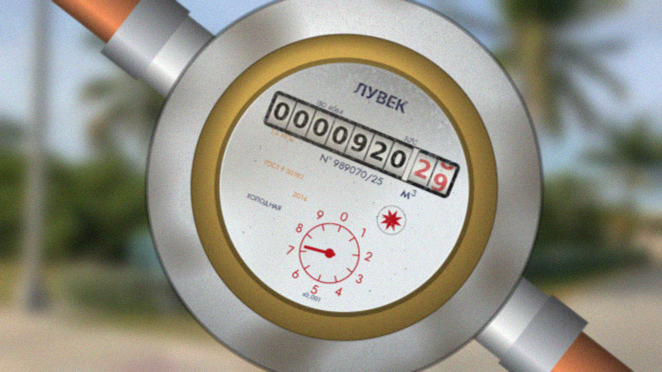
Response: 920.287 (m³)
